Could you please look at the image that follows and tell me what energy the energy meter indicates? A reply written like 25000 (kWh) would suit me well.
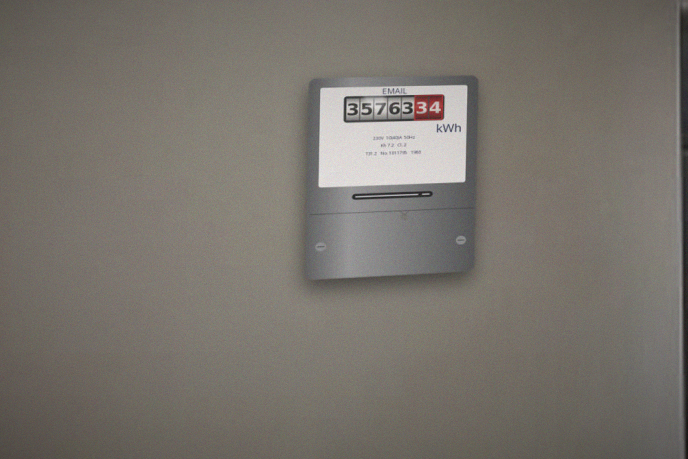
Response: 35763.34 (kWh)
